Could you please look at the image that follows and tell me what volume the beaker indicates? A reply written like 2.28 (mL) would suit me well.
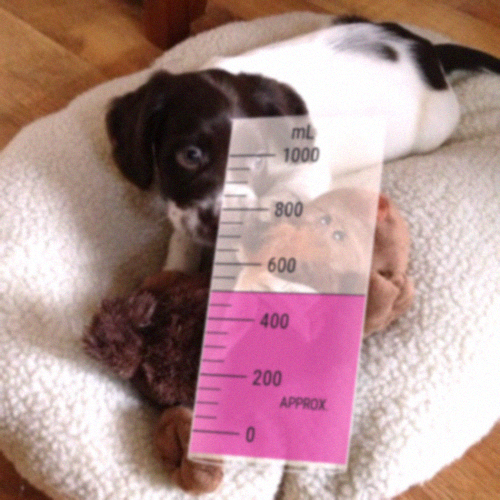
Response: 500 (mL)
